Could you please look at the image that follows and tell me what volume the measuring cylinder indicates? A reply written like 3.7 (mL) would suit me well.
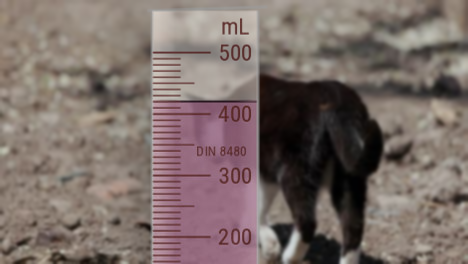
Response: 420 (mL)
